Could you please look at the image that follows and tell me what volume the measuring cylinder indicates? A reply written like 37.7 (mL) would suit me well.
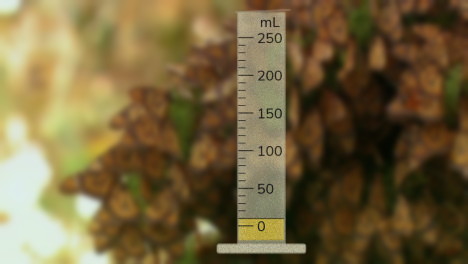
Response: 10 (mL)
